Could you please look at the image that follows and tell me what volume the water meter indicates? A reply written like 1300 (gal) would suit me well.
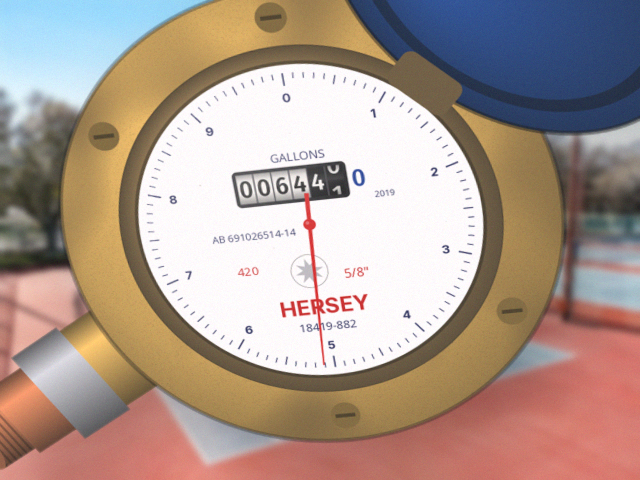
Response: 64405.1 (gal)
